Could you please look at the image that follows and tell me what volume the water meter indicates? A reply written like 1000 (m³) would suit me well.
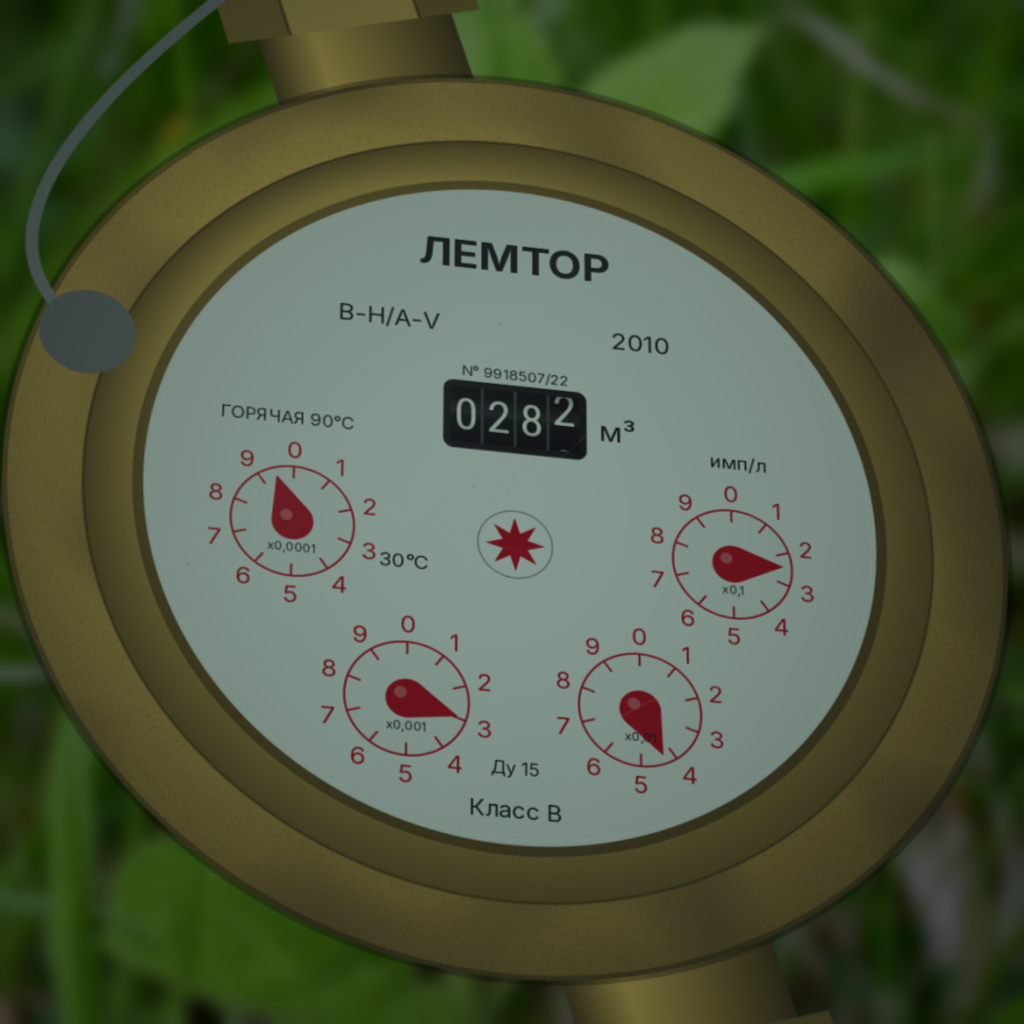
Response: 282.2429 (m³)
